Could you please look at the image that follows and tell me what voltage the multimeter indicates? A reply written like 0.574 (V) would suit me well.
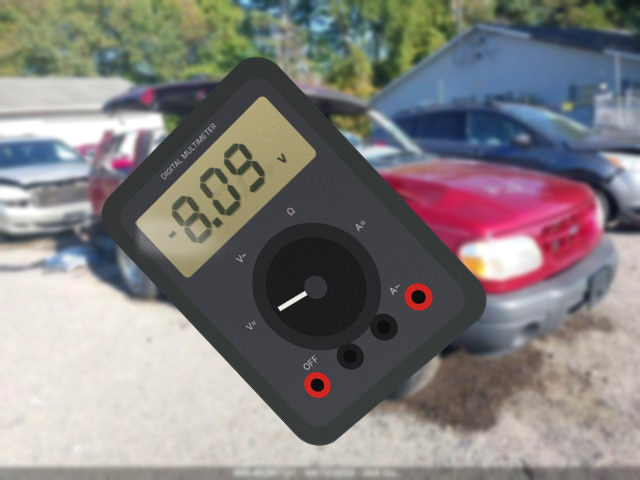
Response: -8.09 (V)
